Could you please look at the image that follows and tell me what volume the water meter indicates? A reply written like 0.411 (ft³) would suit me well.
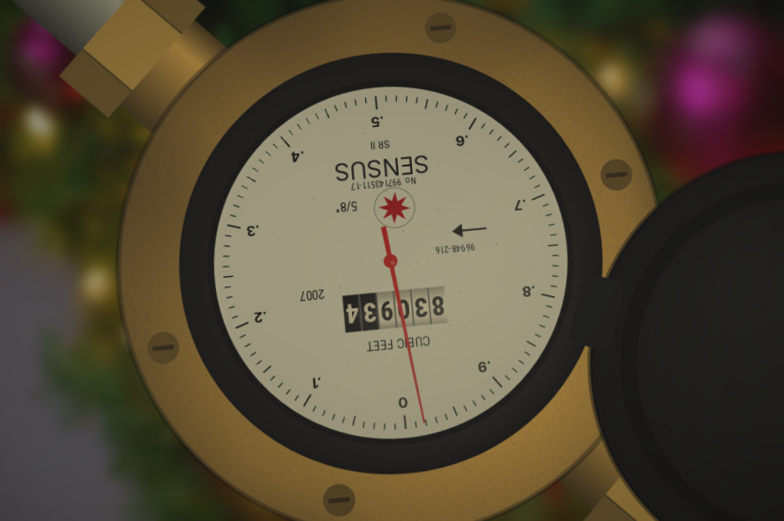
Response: 830933.98 (ft³)
